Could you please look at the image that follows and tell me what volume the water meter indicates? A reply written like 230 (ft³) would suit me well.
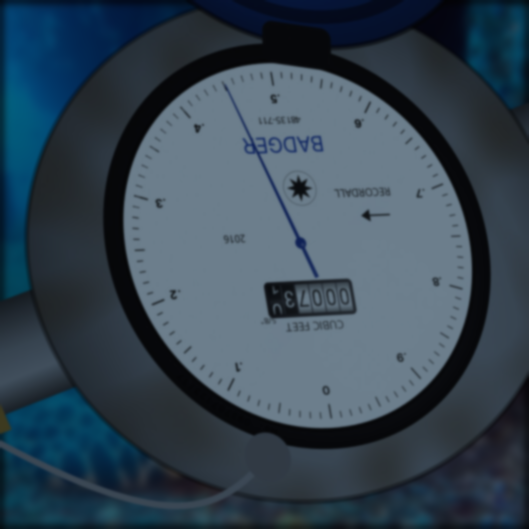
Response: 730.45 (ft³)
